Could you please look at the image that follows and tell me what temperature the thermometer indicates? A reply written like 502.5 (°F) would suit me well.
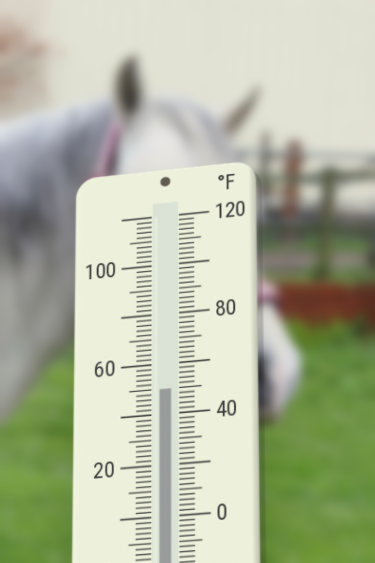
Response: 50 (°F)
